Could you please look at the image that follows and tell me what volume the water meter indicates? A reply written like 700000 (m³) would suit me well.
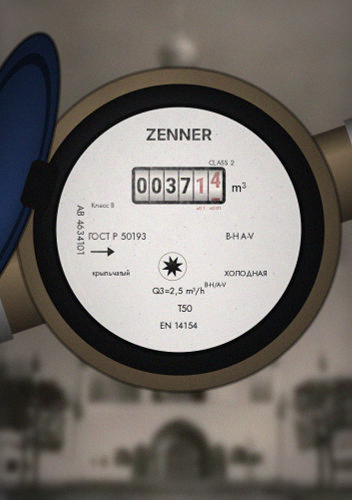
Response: 37.14 (m³)
